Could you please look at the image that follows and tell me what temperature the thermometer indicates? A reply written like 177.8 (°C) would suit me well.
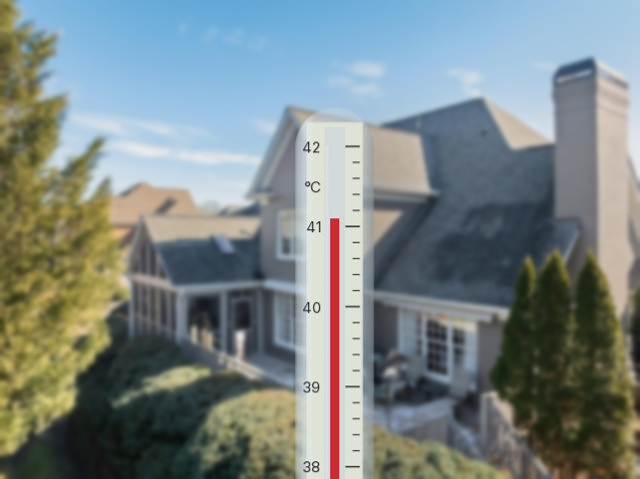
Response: 41.1 (°C)
